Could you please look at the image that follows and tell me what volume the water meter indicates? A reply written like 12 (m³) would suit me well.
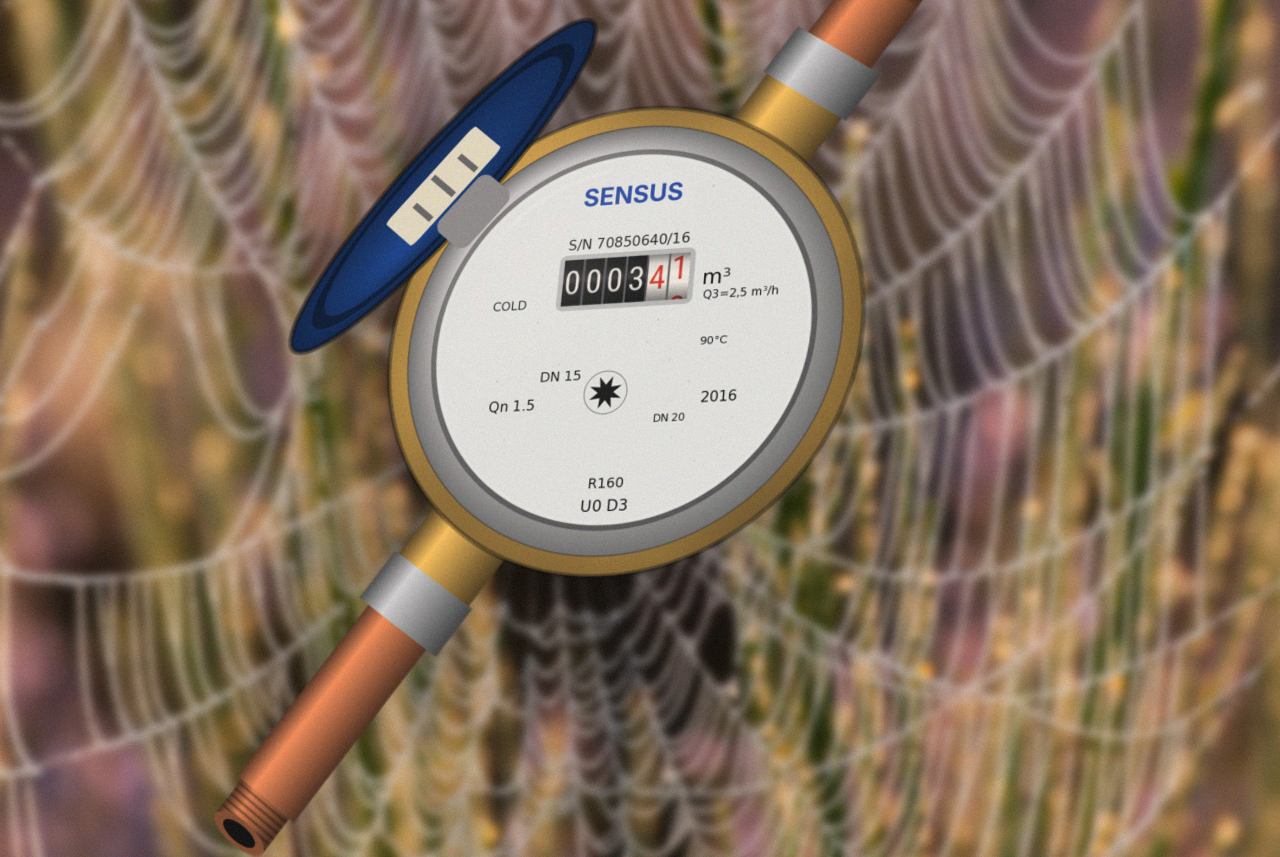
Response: 3.41 (m³)
